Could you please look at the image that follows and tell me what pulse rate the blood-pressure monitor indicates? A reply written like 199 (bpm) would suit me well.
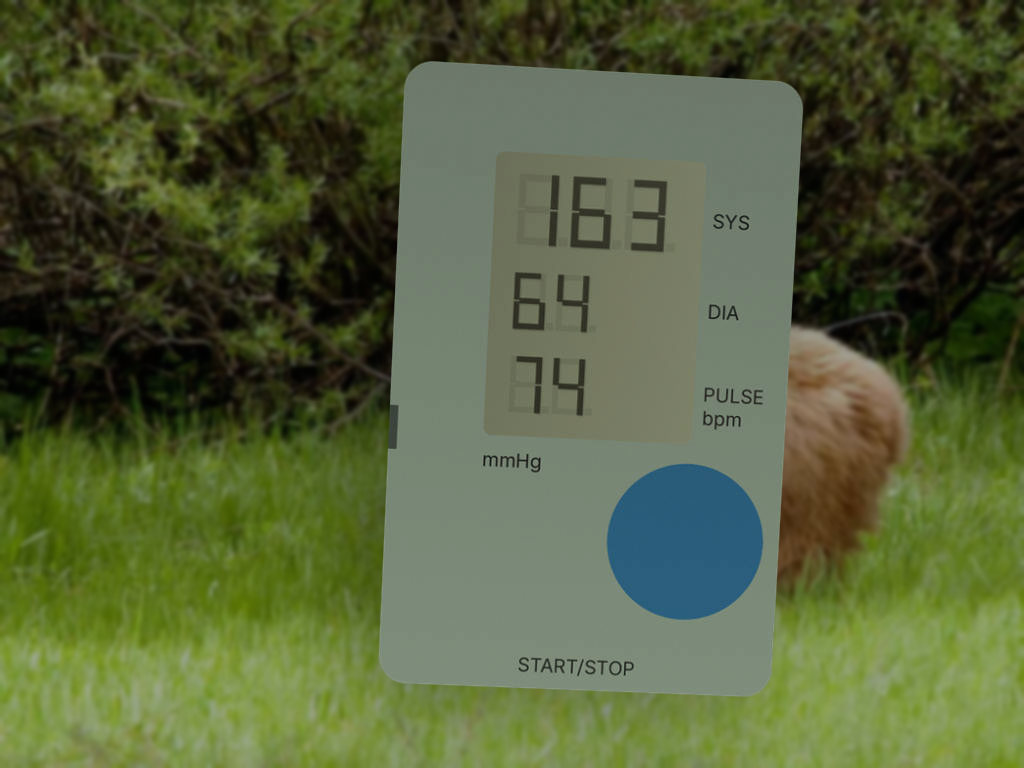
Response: 74 (bpm)
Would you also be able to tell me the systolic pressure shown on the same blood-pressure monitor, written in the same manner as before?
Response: 163 (mmHg)
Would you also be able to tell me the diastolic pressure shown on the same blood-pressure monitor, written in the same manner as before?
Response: 64 (mmHg)
